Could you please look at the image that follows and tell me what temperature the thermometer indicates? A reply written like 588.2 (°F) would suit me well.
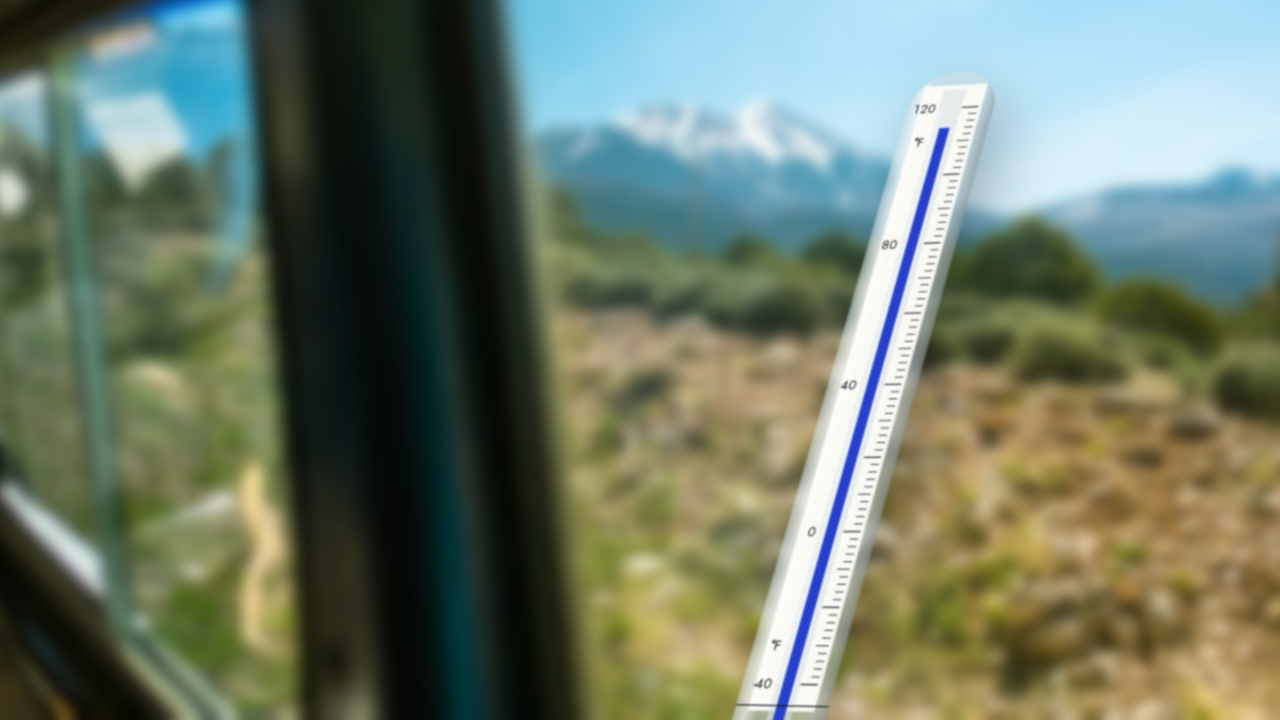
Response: 114 (°F)
